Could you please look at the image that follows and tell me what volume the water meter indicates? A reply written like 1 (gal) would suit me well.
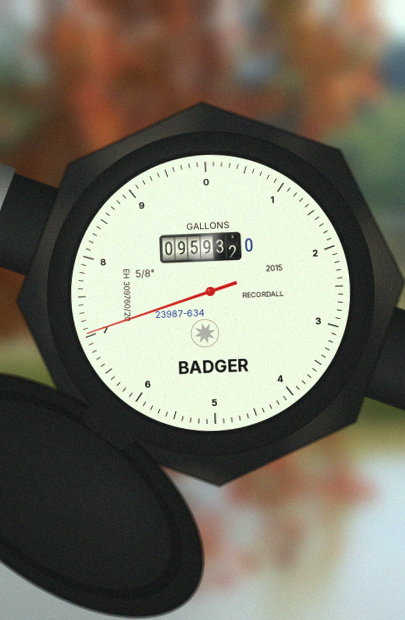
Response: 959317.0 (gal)
